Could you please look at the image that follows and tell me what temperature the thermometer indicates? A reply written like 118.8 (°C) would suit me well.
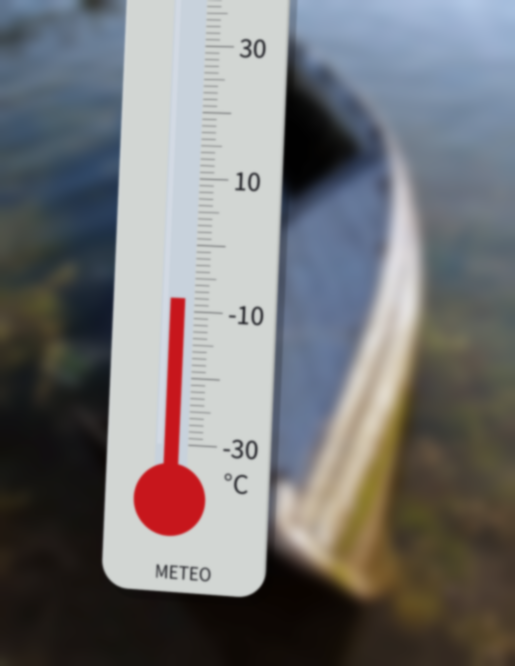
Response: -8 (°C)
